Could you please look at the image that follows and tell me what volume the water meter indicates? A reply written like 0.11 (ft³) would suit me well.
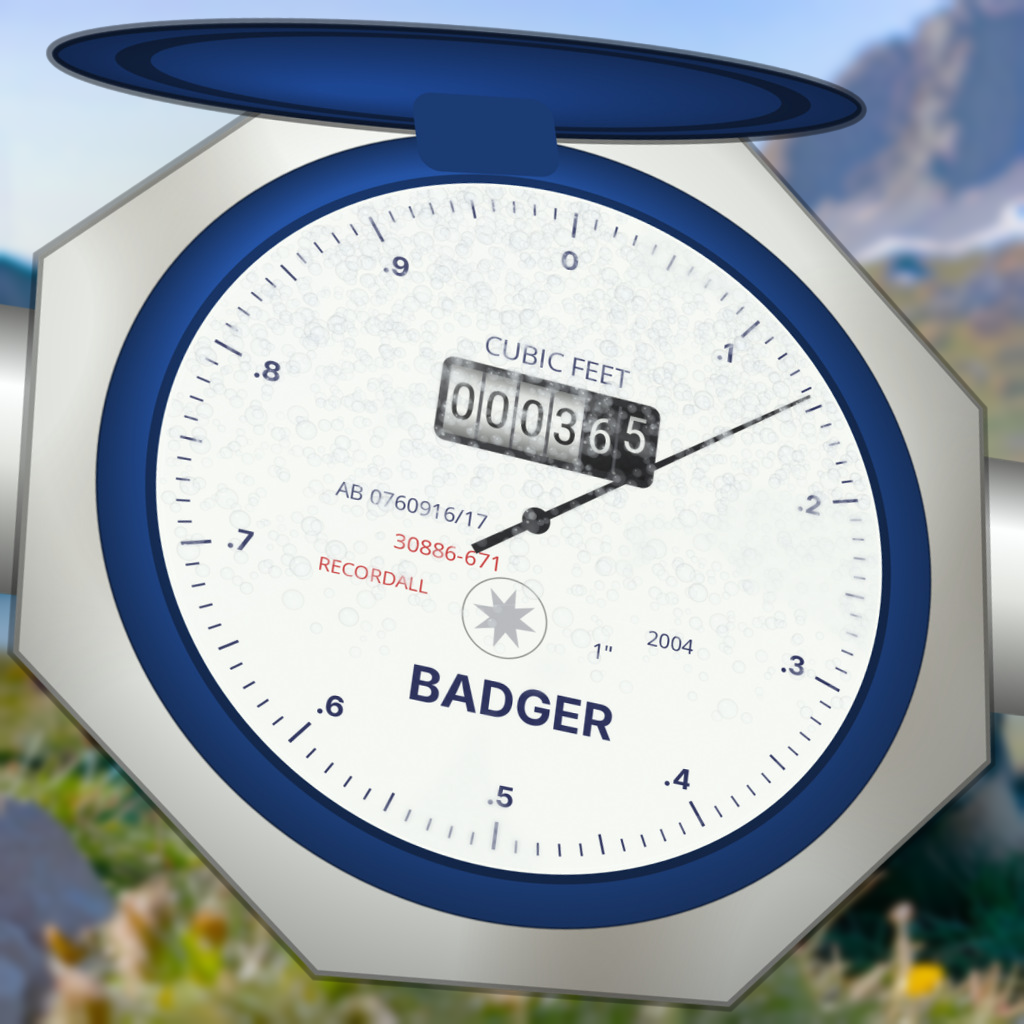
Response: 365.14 (ft³)
